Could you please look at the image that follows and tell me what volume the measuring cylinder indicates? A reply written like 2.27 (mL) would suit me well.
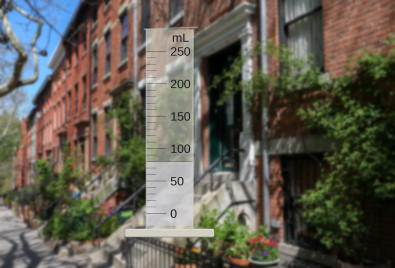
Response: 80 (mL)
